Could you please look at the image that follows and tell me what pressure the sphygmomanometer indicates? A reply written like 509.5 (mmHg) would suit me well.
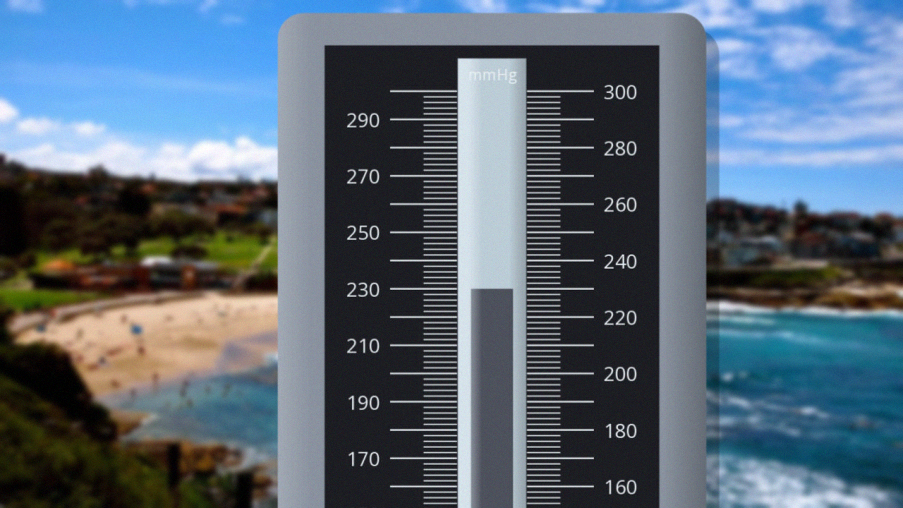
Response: 230 (mmHg)
